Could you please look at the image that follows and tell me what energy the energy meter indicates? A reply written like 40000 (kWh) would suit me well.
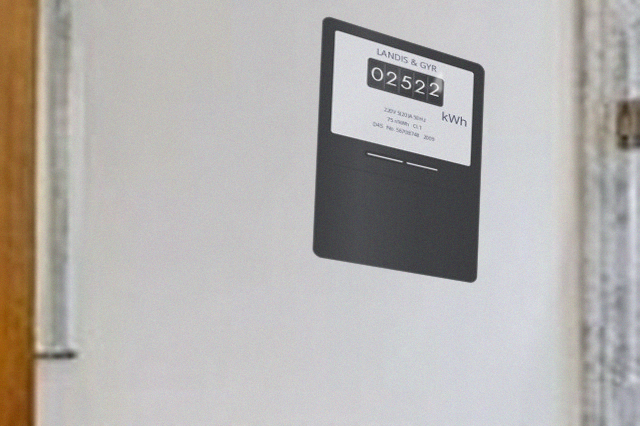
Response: 2522 (kWh)
